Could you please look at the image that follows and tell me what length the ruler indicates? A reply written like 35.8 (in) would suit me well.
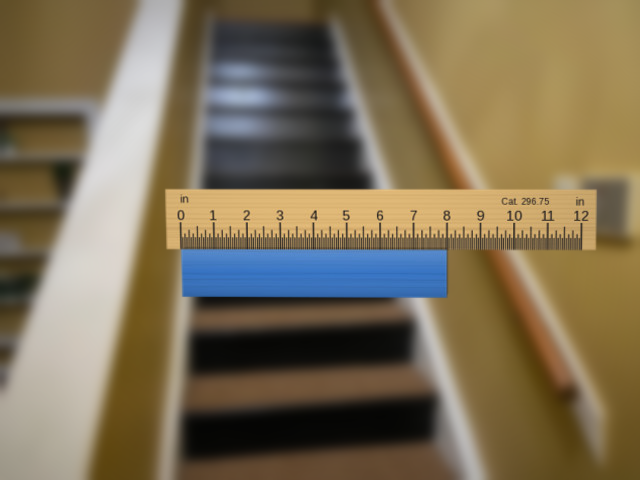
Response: 8 (in)
